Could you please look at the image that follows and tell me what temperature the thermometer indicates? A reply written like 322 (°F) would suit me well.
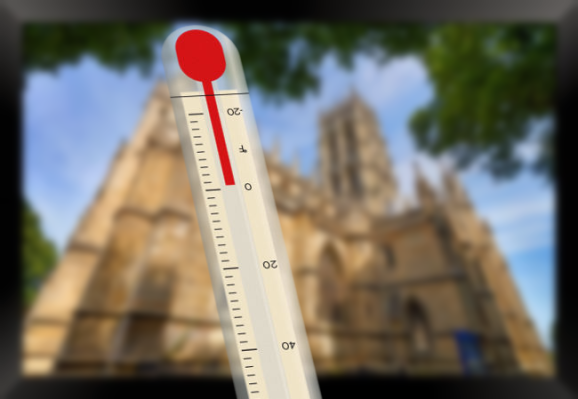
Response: -1 (°F)
